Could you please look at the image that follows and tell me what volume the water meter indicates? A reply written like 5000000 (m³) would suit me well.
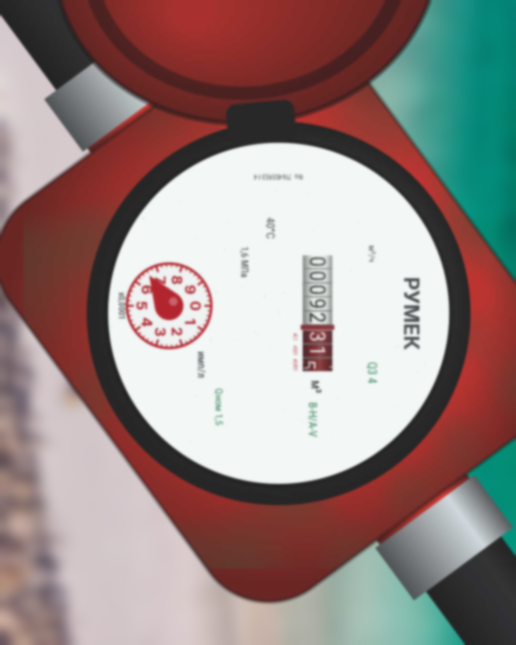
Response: 92.3146 (m³)
